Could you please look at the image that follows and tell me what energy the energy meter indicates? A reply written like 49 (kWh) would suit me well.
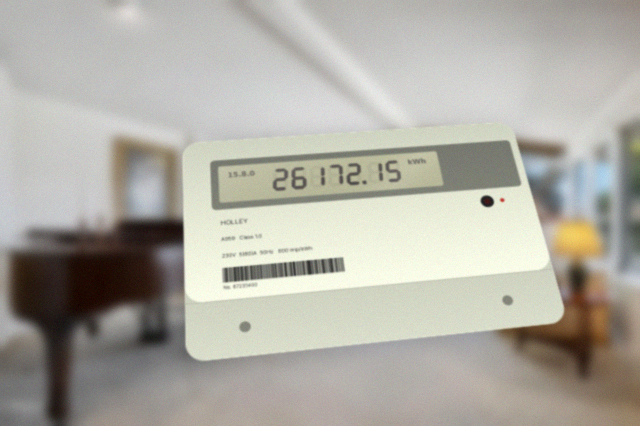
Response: 26172.15 (kWh)
